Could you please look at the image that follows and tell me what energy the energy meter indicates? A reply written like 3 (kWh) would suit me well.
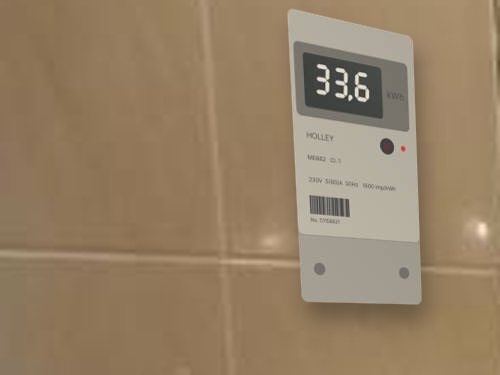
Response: 33.6 (kWh)
